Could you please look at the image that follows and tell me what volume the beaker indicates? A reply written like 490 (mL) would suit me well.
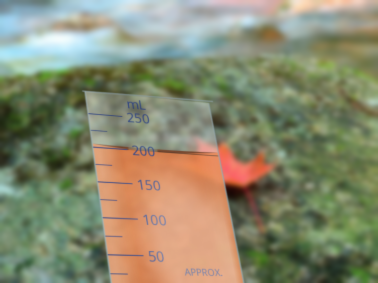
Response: 200 (mL)
